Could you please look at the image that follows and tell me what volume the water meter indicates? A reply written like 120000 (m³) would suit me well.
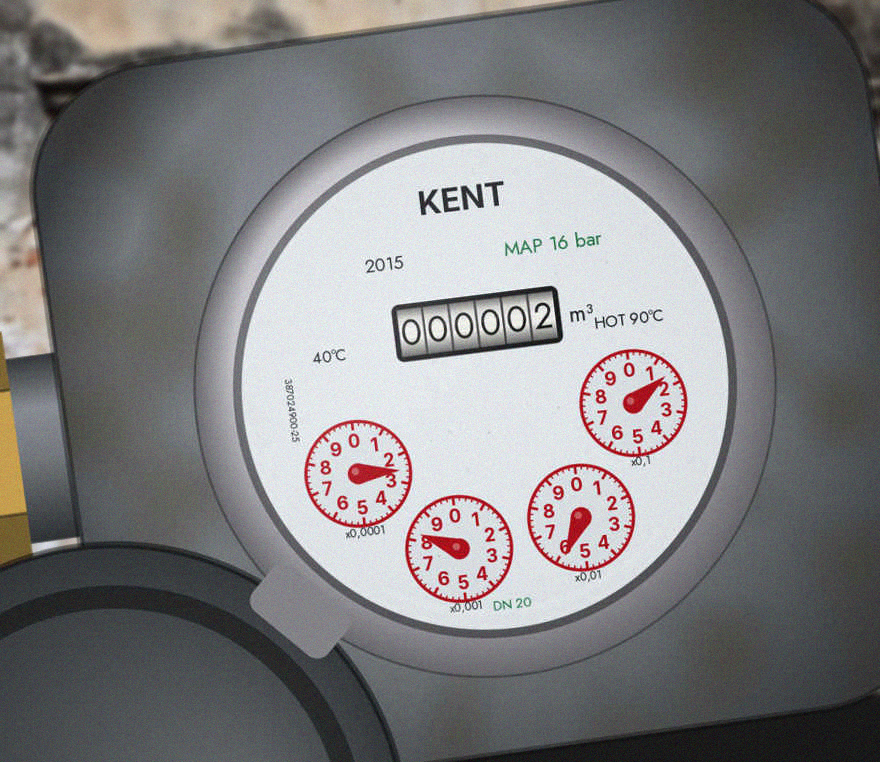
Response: 2.1582 (m³)
